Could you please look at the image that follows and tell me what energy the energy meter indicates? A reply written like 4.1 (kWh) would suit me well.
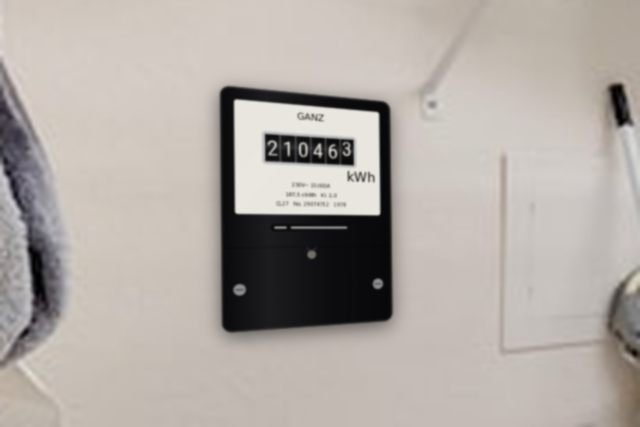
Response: 210463 (kWh)
